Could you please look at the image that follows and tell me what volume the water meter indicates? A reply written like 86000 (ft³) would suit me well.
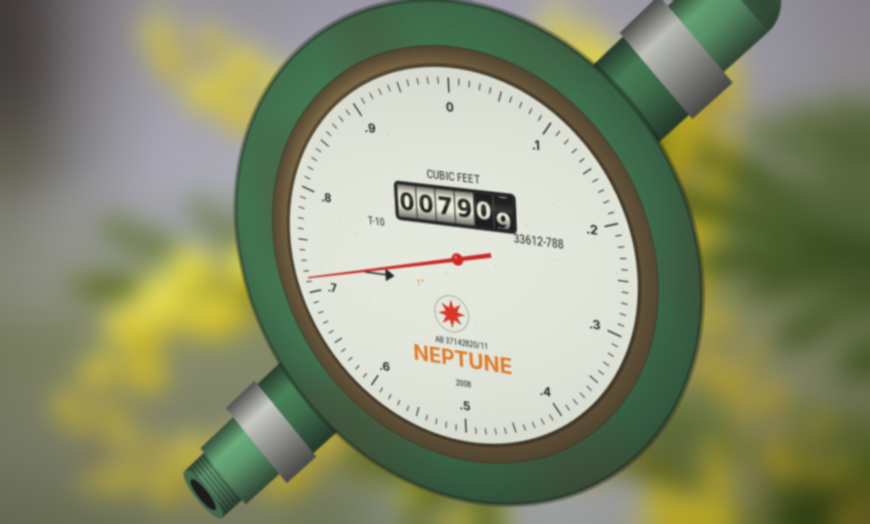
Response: 7908.71 (ft³)
